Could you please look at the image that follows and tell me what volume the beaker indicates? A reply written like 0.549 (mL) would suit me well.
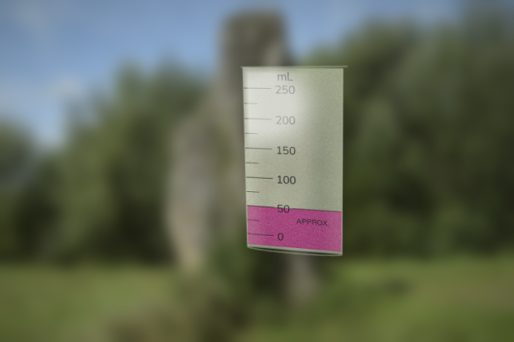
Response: 50 (mL)
